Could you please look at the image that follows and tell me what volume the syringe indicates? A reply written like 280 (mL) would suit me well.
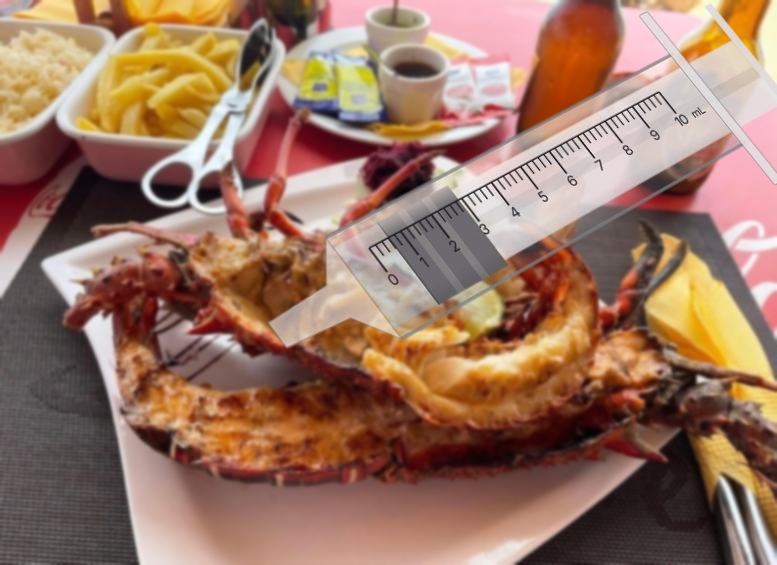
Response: 0.6 (mL)
